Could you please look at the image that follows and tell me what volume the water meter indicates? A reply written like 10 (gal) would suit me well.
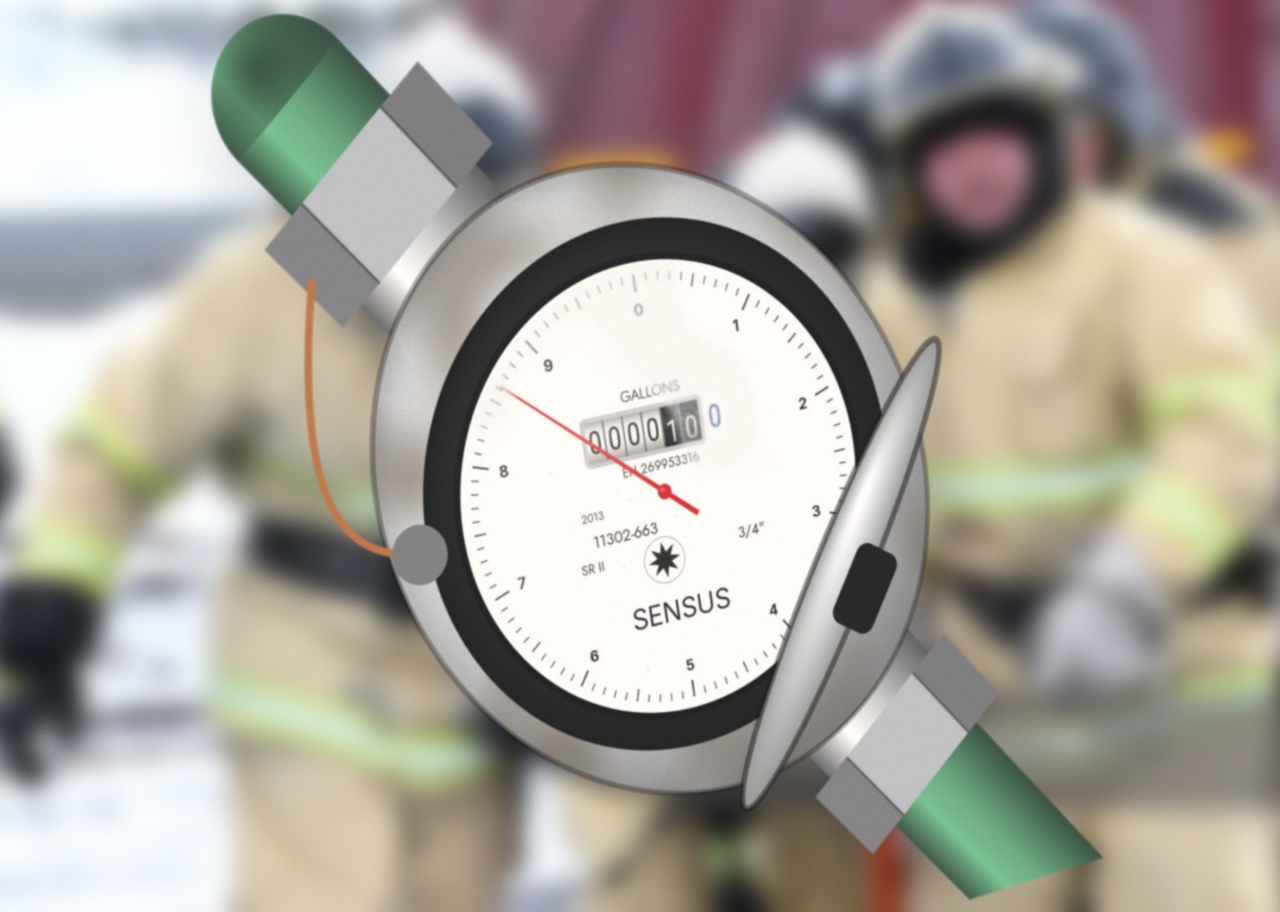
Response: 98.6 (gal)
